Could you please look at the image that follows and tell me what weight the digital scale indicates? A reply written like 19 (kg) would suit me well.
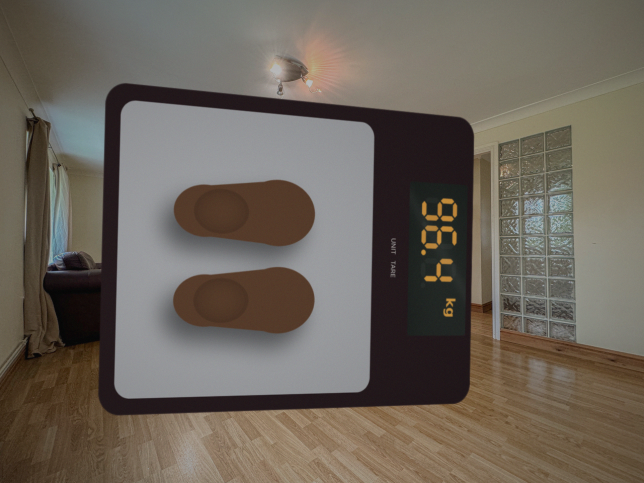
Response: 96.4 (kg)
